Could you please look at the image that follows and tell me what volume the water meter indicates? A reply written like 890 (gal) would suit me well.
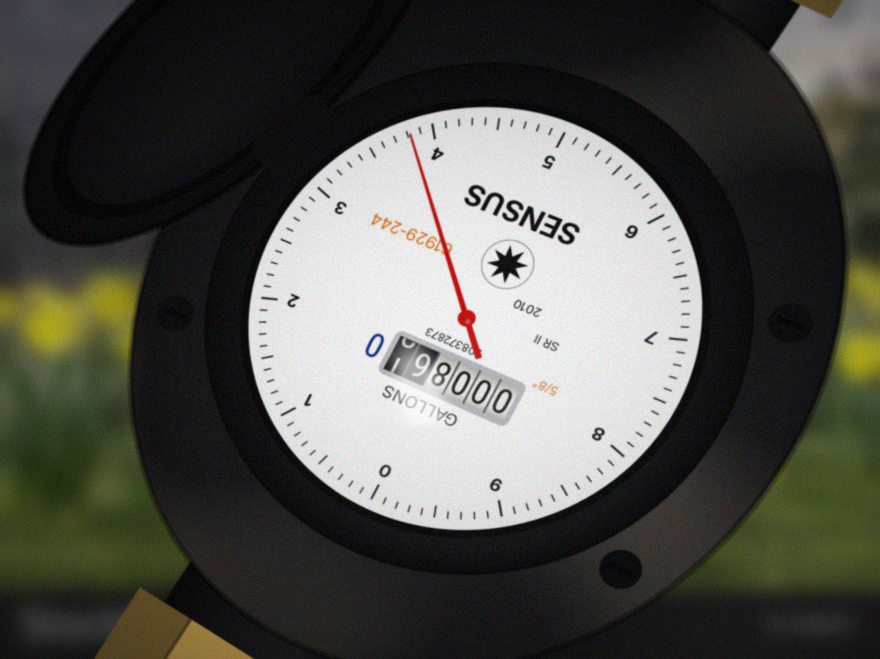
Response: 8613.8 (gal)
